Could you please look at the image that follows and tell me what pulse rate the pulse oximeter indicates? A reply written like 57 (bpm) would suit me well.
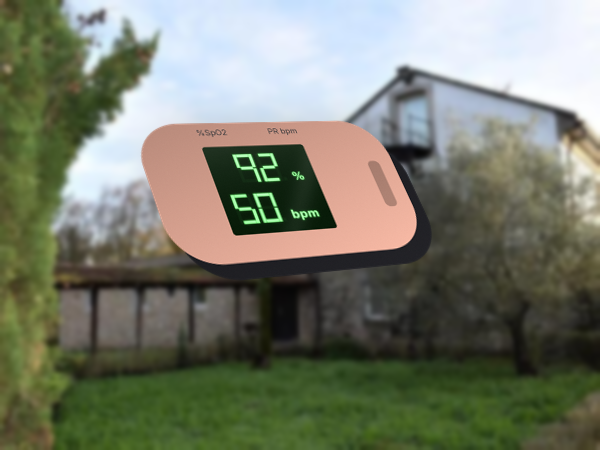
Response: 50 (bpm)
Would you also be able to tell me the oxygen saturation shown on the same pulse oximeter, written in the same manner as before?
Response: 92 (%)
